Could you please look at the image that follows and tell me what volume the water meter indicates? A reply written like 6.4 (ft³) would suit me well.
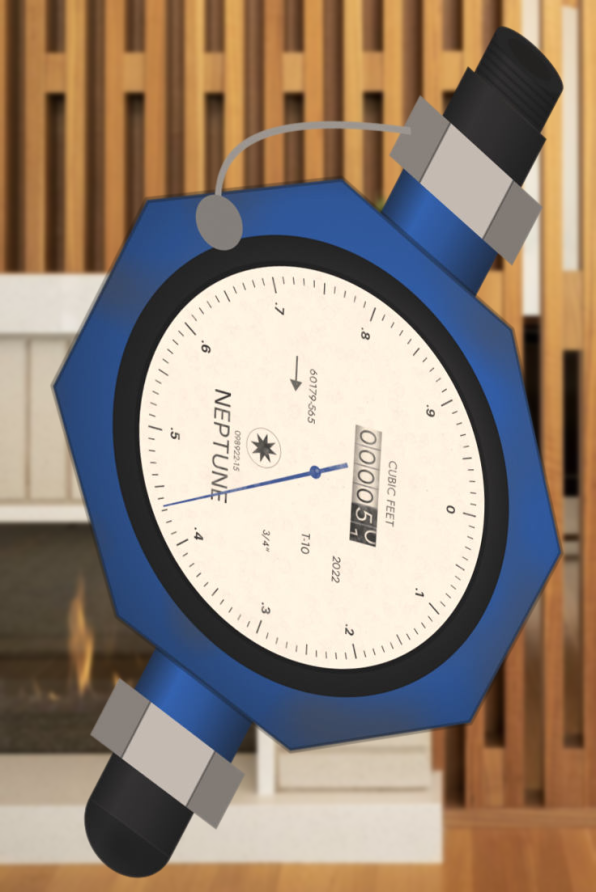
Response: 50.43 (ft³)
